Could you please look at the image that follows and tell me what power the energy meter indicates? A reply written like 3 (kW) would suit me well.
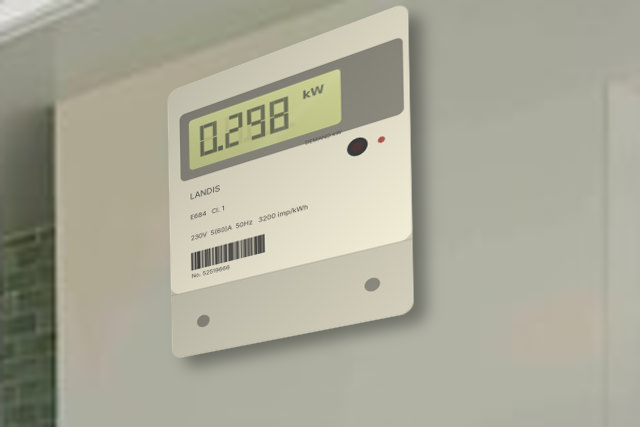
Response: 0.298 (kW)
